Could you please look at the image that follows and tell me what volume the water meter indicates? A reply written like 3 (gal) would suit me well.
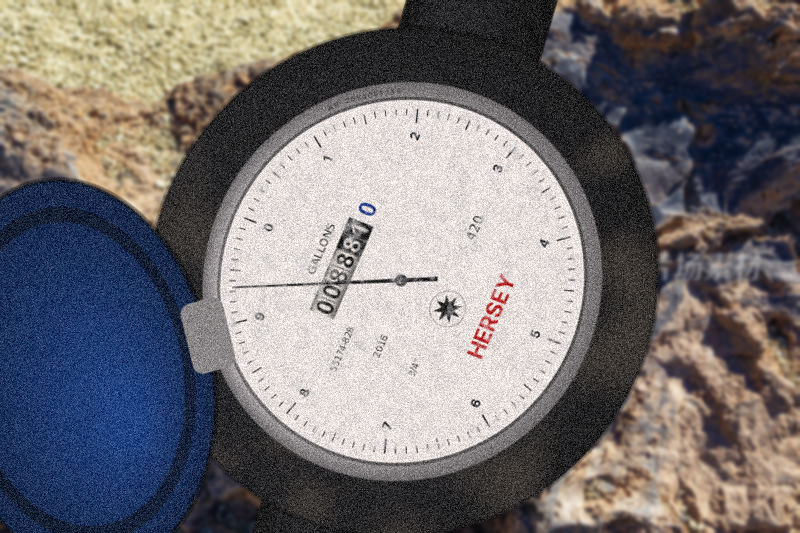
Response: 88809.3 (gal)
